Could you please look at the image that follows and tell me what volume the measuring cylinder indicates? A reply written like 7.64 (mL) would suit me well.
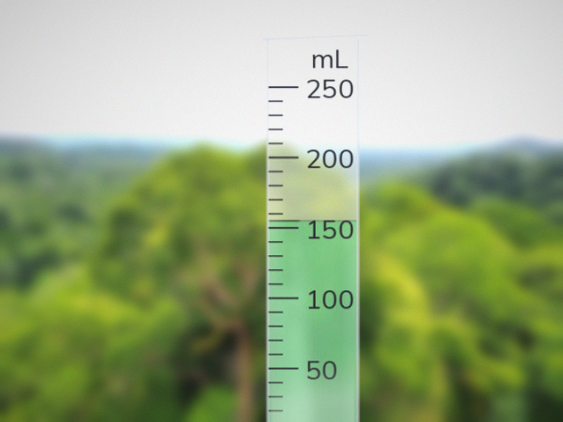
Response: 155 (mL)
